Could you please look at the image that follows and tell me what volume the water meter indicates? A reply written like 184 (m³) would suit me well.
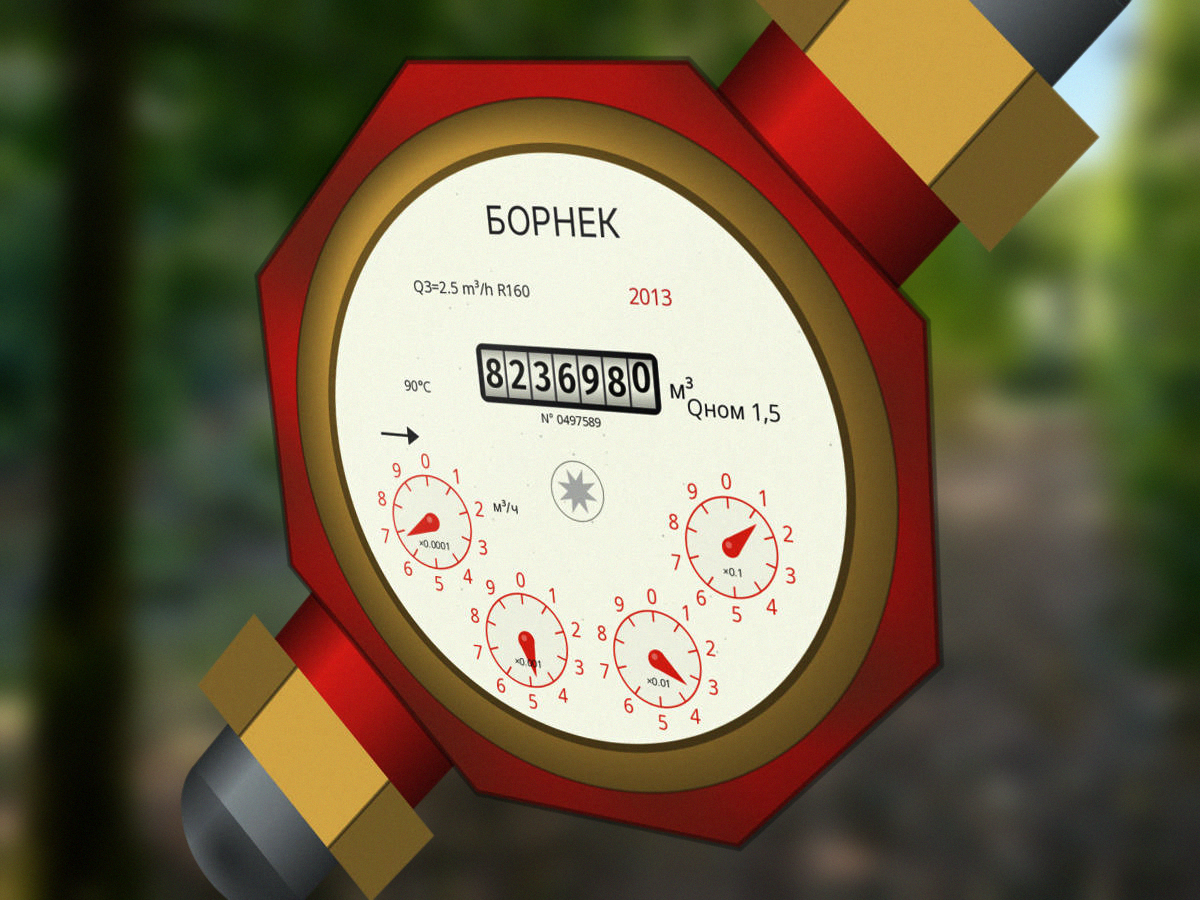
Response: 8236980.1346 (m³)
